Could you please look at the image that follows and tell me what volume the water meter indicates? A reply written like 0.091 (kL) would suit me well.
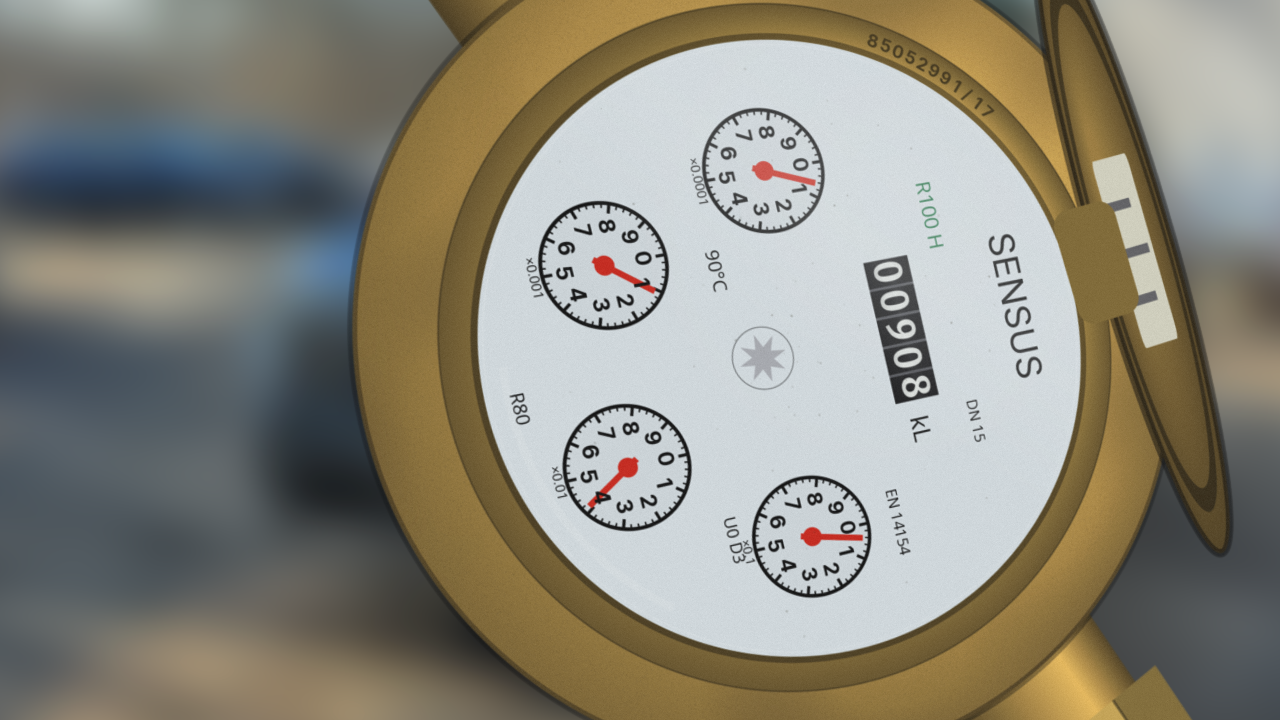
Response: 908.0410 (kL)
